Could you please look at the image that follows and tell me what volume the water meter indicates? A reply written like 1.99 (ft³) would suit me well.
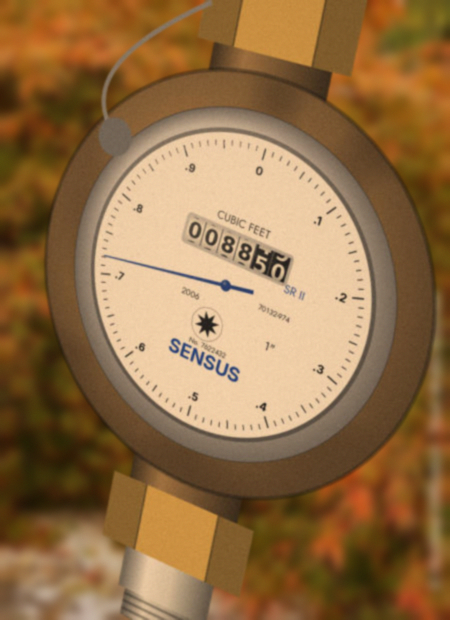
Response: 8849.72 (ft³)
